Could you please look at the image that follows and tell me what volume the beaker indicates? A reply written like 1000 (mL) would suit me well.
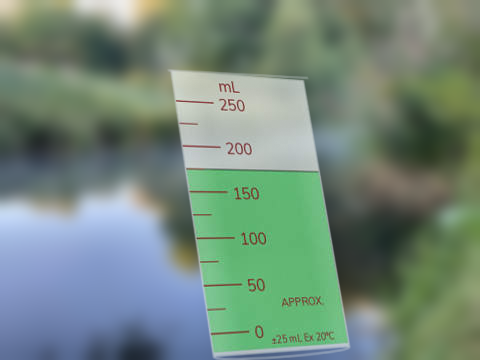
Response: 175 (mL)
